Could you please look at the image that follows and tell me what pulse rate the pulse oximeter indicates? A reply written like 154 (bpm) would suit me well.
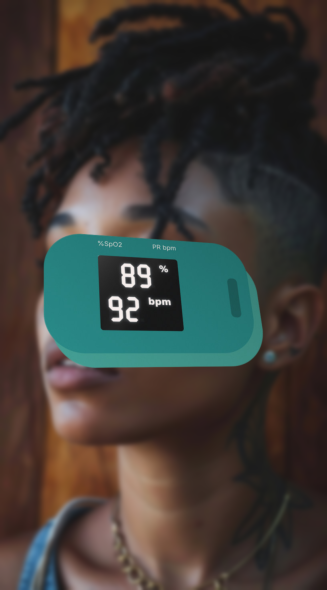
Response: 92 (bpm)
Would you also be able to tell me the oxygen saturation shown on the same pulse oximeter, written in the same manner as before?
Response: 89 (%)
